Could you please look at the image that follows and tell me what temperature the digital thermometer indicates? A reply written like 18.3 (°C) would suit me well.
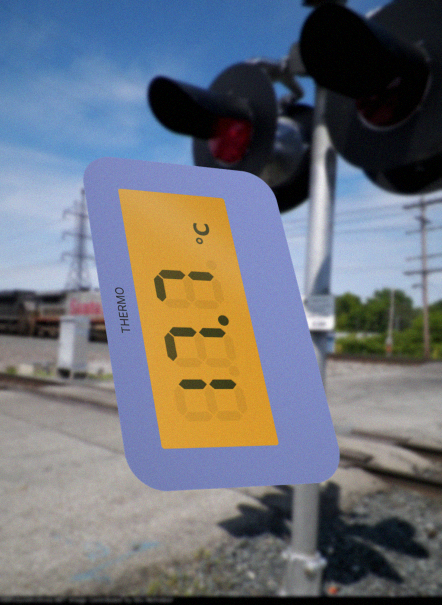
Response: 17.7 (°C)
